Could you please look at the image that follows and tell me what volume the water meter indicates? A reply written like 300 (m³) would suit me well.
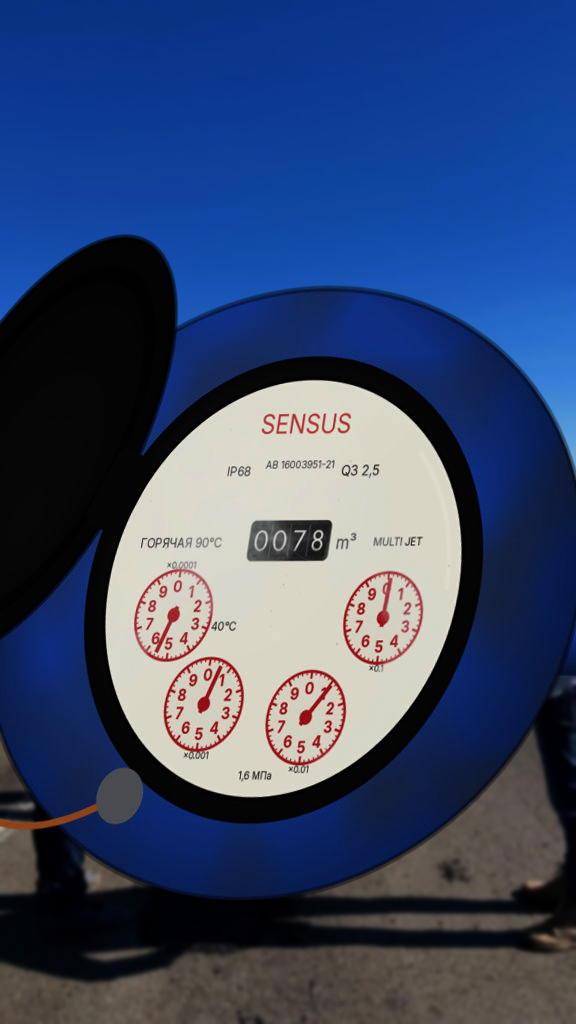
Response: 78.0105 (m³)
